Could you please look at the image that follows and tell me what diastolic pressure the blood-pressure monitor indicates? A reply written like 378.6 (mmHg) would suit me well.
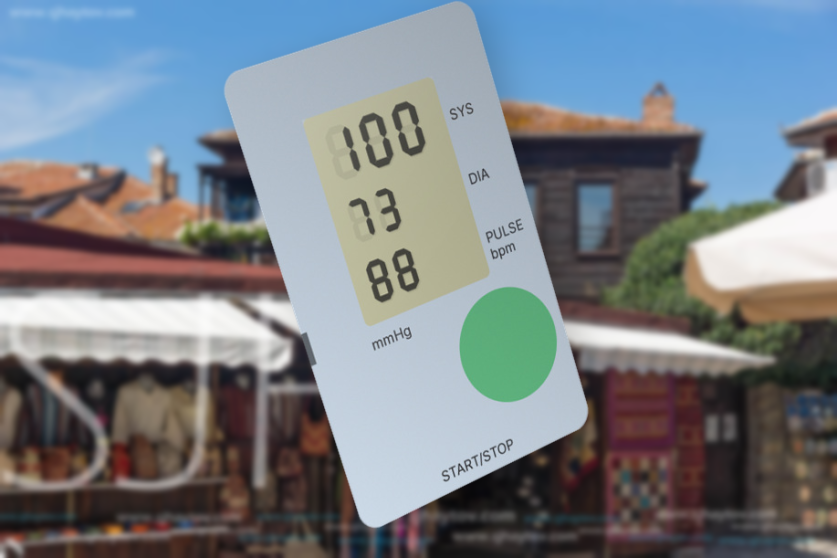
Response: 73 (mmHg)
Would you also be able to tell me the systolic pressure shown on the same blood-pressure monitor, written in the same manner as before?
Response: 100 (mmHg)
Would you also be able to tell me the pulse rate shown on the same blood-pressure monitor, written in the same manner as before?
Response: 88 (bpm)
